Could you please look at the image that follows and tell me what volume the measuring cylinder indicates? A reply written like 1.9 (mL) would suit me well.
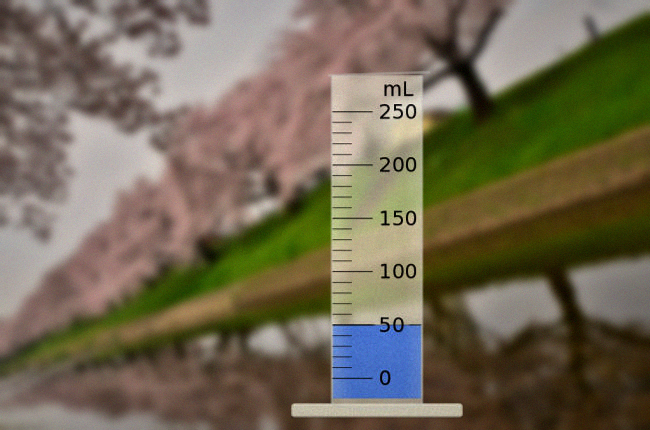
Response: 50 (mL)
